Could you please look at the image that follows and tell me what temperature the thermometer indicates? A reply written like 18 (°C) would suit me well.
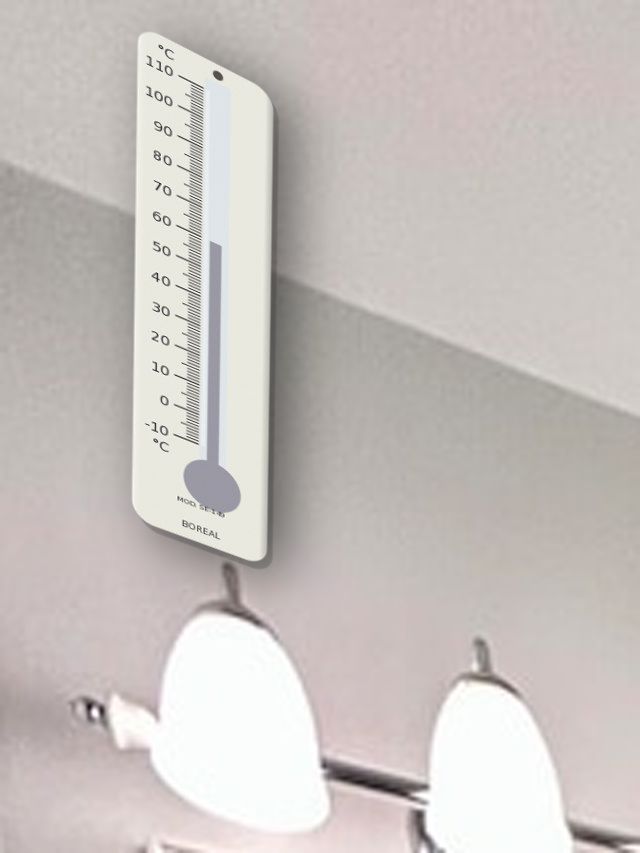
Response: 60 (°C)
